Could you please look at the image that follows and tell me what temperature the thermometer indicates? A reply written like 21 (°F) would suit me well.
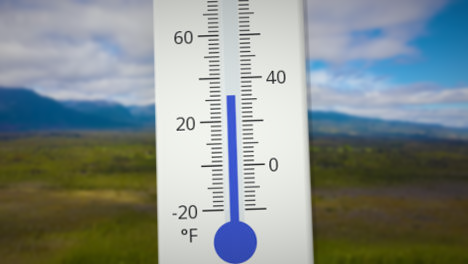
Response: 32 (°F)
